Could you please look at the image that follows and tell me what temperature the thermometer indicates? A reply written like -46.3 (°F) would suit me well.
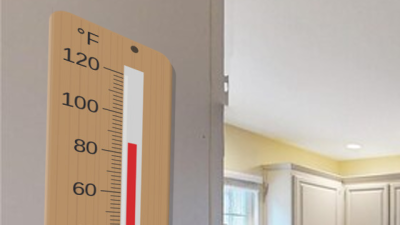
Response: 86 (°F)
